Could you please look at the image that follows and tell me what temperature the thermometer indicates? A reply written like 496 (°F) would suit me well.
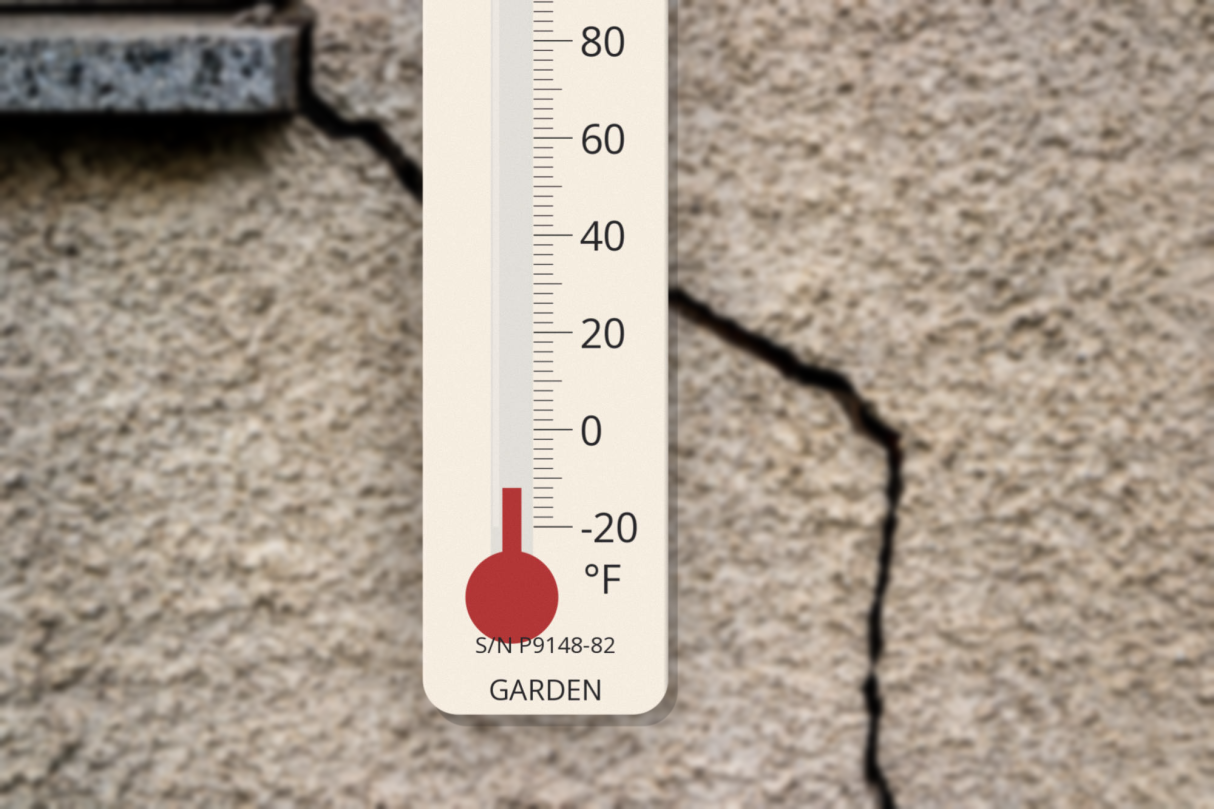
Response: -12 (°F)
